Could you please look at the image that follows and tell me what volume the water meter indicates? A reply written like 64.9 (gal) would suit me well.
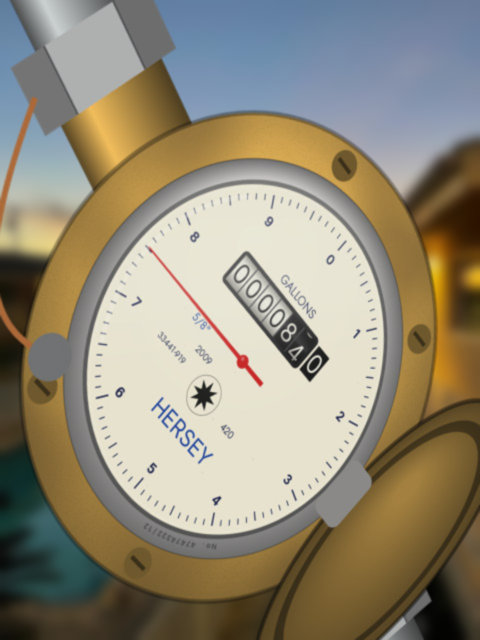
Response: 837.5 (gal)
